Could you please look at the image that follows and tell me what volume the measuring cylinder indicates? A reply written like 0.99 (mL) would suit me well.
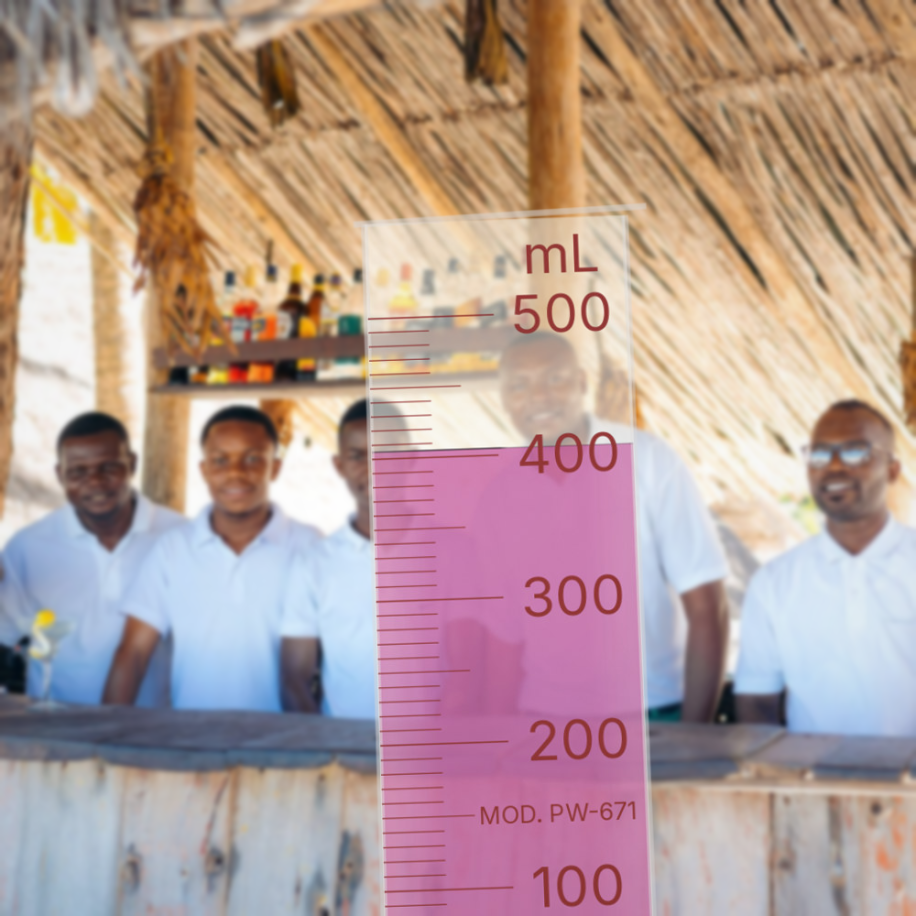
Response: 405 (mL)
